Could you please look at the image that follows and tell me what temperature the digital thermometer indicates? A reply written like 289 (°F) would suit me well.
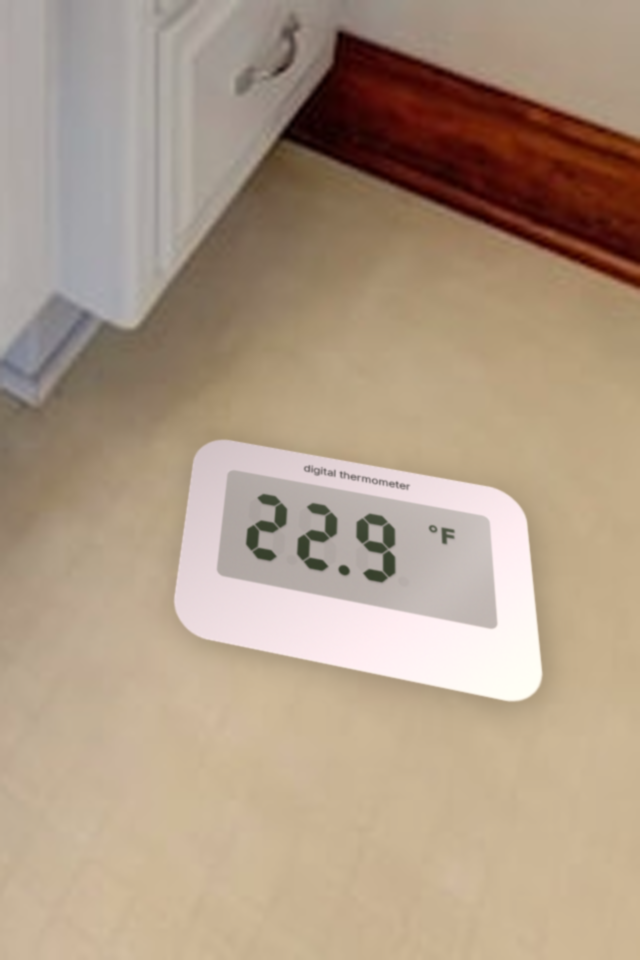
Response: 22.9 (°F)
